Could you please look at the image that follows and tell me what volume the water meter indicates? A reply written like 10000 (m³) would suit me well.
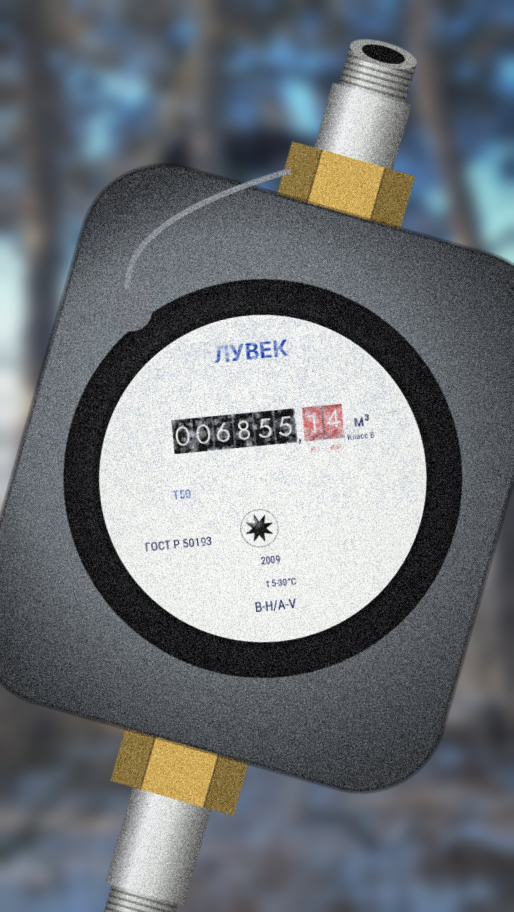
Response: 6855.14 (m³)
